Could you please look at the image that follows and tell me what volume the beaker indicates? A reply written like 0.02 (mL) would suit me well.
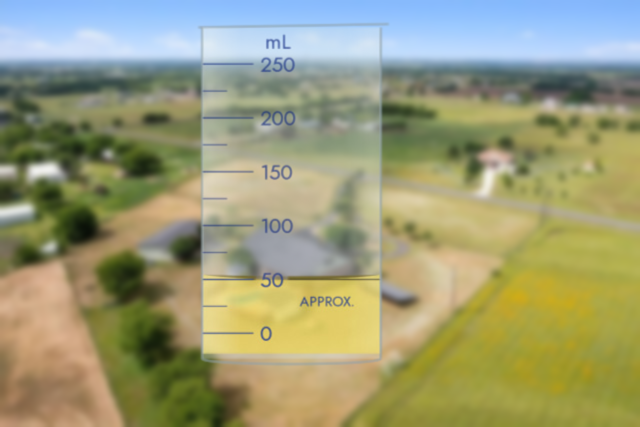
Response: 50 (mL)
